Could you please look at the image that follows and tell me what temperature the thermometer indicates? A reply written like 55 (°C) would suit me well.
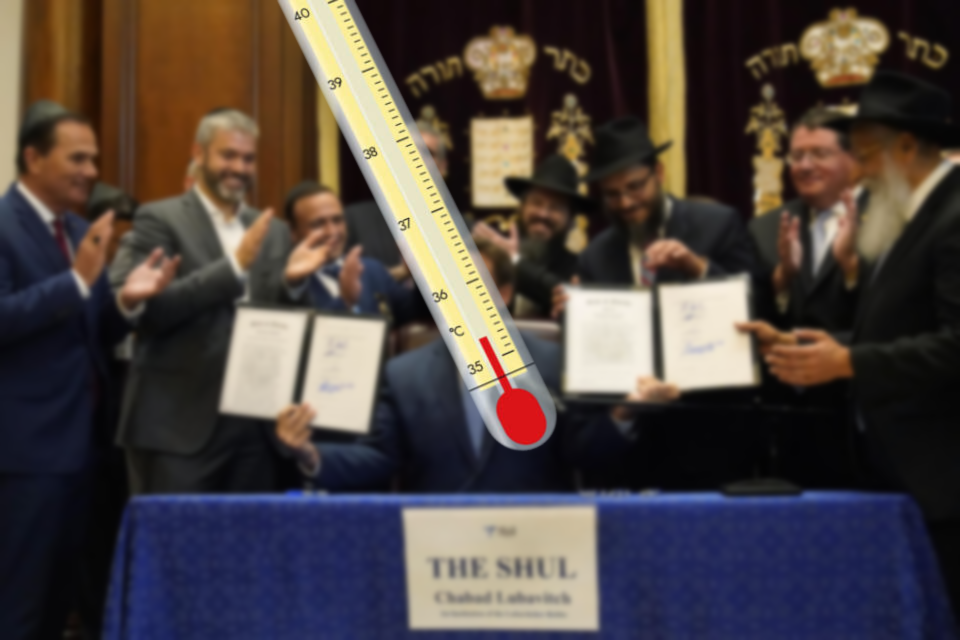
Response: 35.3 (°C)
